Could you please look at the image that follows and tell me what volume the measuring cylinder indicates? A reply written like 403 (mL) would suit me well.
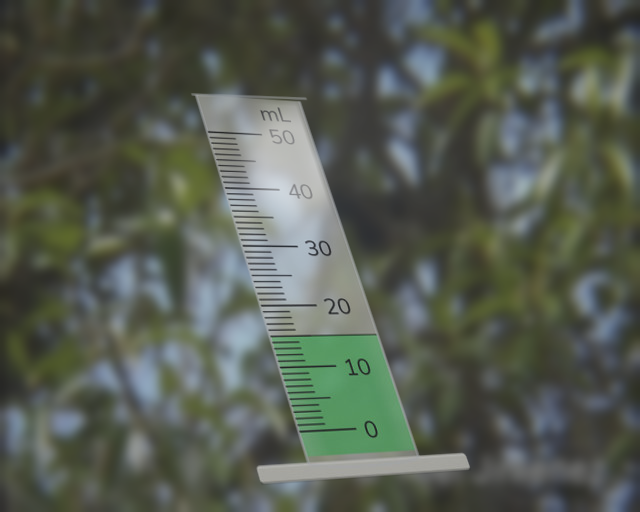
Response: 15 (mL)
